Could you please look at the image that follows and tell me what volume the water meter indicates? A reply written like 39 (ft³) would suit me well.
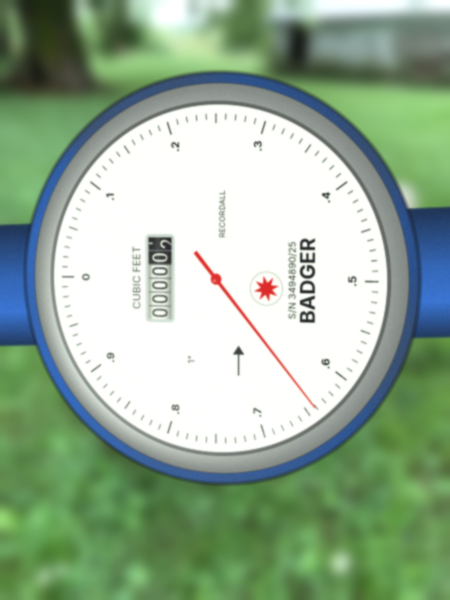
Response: 1.64 (ft³)
